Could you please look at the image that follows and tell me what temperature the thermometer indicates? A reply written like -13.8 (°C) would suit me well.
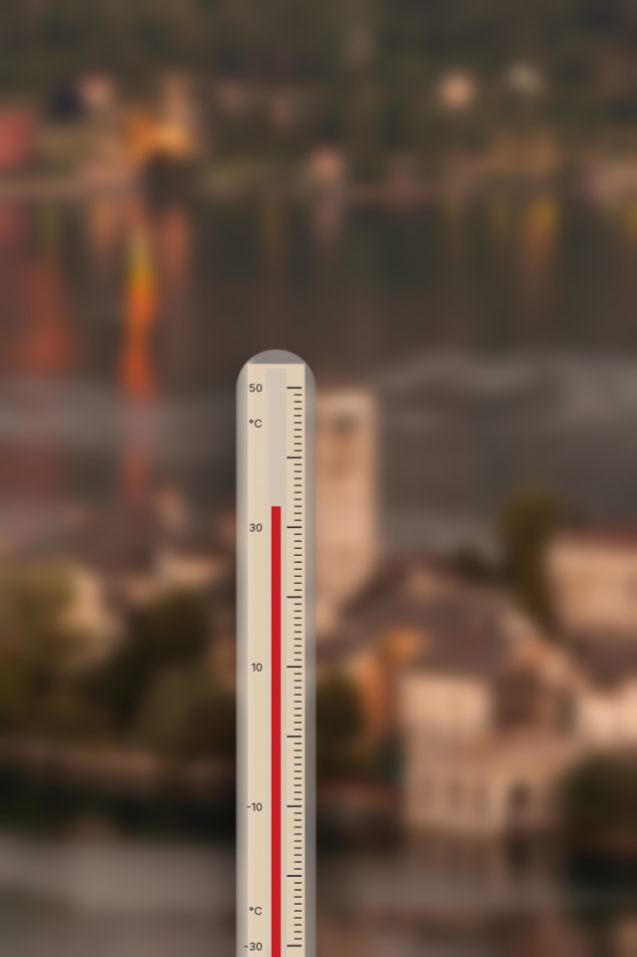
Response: 33 (°C)
